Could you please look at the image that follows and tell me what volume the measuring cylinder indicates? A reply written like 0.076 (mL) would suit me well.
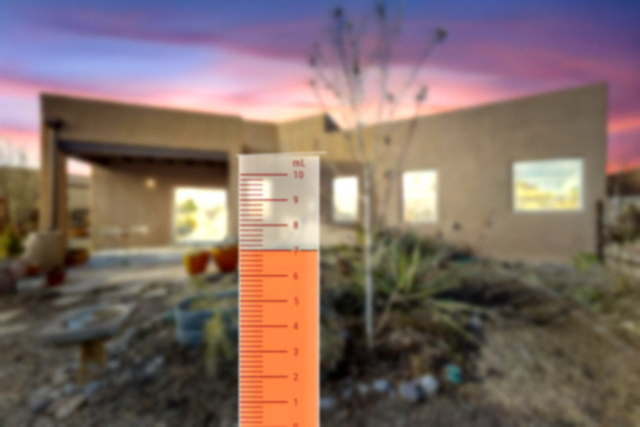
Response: 7 (mL)
